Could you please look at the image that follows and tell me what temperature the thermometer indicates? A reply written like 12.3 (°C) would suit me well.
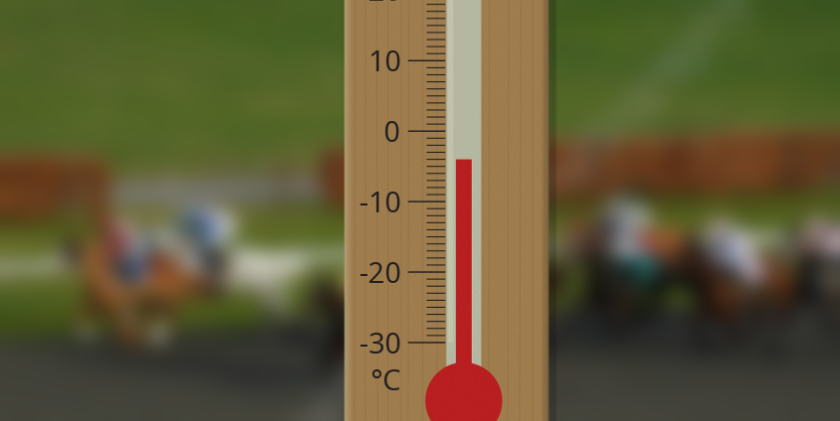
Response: -4 (°C)
